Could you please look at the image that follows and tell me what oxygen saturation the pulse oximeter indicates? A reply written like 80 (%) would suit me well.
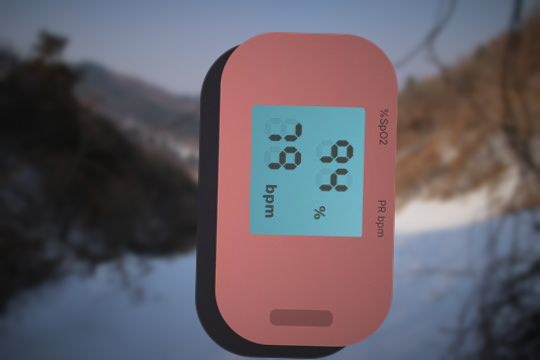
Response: 94 (%)
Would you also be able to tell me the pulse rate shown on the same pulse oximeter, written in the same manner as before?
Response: 79 (bpm)
